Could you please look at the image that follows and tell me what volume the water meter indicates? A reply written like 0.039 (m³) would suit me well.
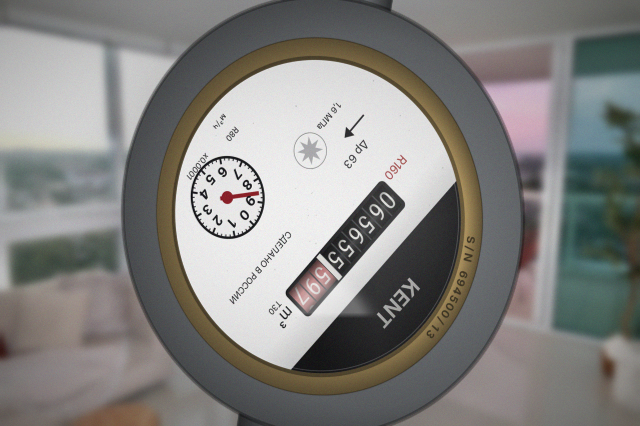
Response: 65655.5968 (m³)
